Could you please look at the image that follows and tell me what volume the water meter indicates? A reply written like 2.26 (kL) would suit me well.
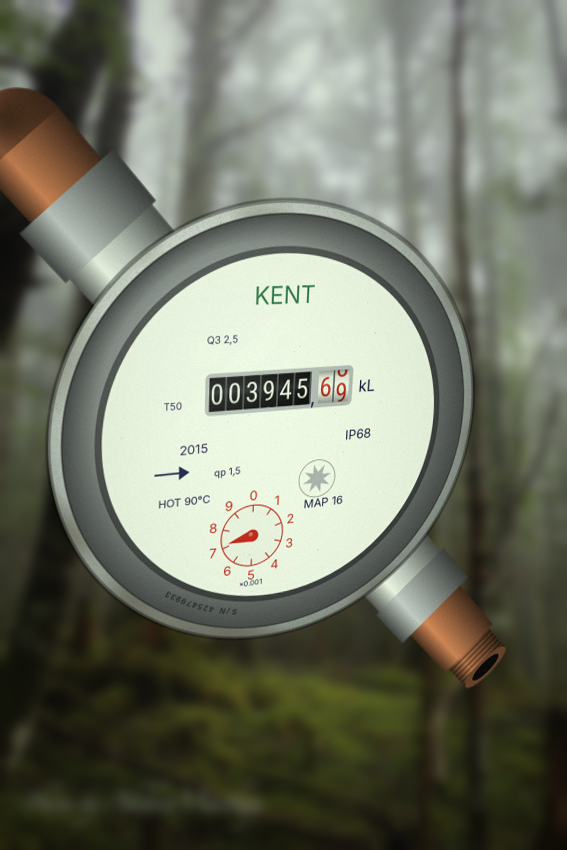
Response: 3945.687 (kL)
